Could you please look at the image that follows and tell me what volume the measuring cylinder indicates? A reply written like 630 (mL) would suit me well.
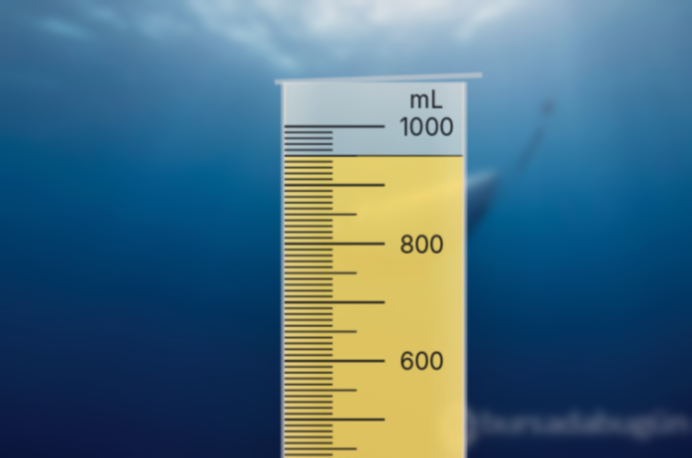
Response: 950 (mL)
